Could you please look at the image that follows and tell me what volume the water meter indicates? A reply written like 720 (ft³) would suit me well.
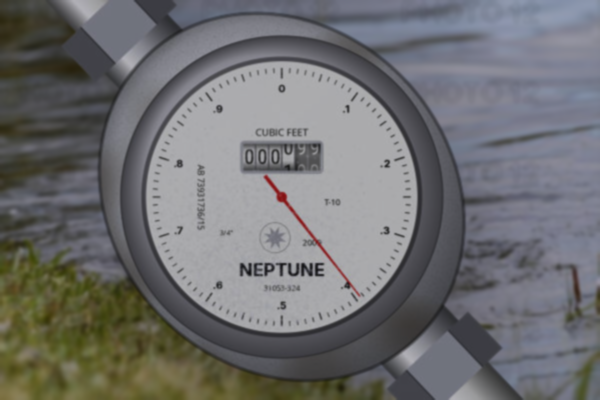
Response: 99.39 (ft³)
